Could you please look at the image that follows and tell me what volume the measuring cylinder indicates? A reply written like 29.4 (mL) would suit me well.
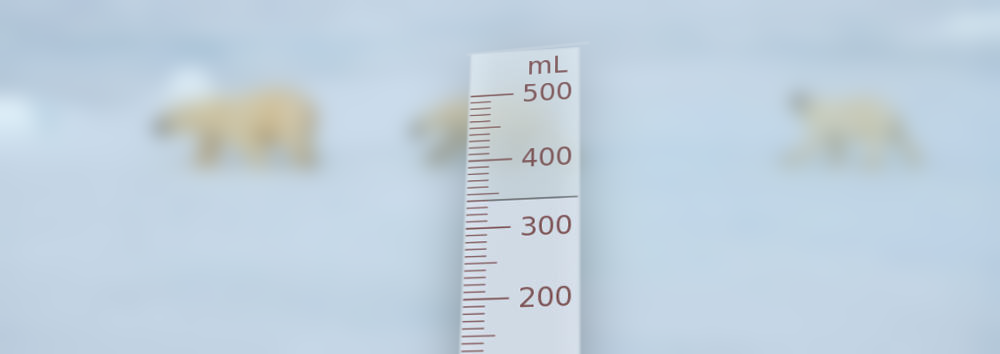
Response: 340 (mL)
